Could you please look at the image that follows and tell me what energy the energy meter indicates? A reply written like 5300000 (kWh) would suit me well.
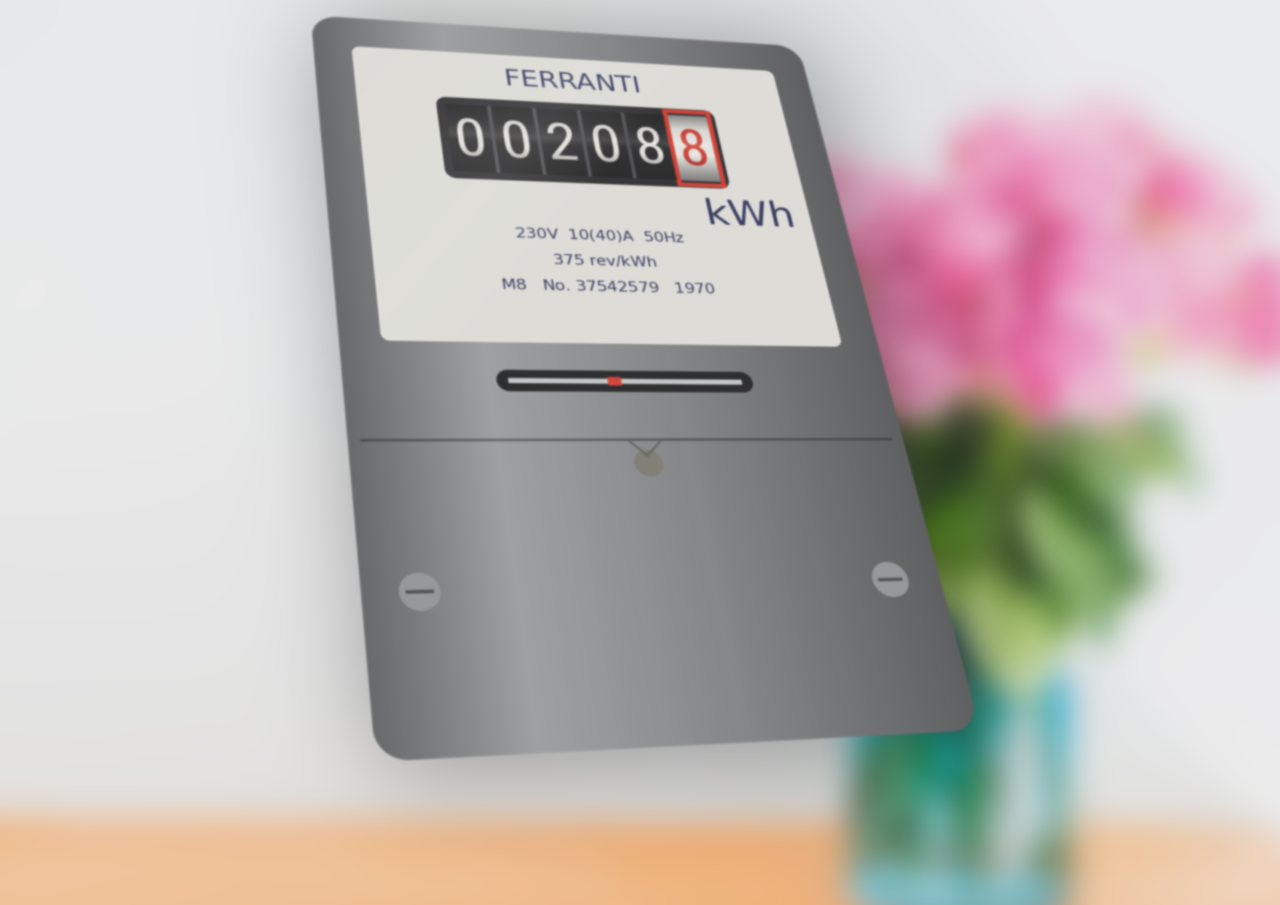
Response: 208.8 (kWh)
